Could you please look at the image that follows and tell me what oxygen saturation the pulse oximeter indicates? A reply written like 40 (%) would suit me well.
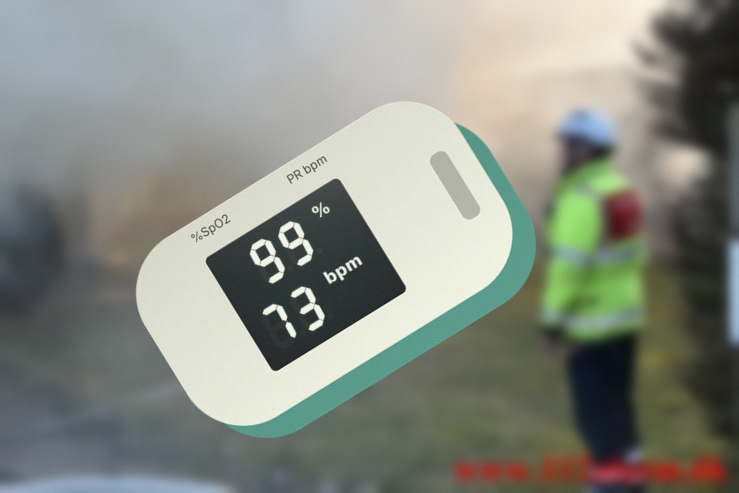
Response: 99 (%)
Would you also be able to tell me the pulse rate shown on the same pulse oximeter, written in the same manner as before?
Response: 73 (bpm)
